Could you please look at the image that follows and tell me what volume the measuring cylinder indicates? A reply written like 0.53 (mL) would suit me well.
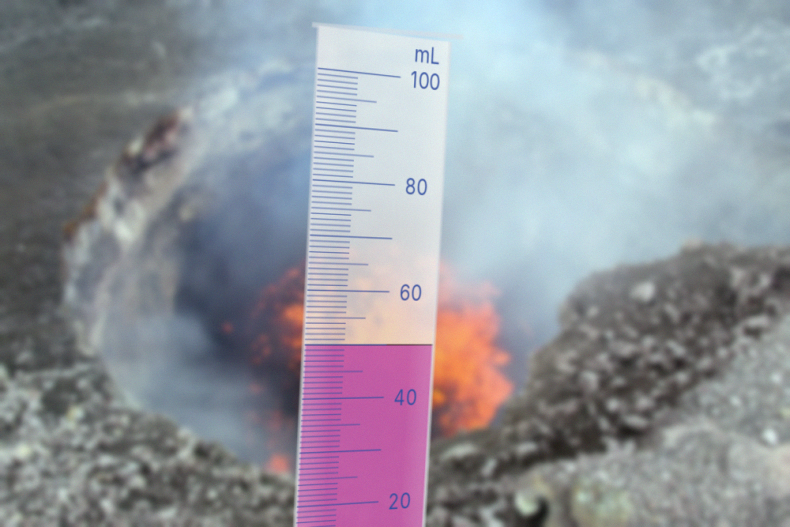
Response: 50 (mL)
